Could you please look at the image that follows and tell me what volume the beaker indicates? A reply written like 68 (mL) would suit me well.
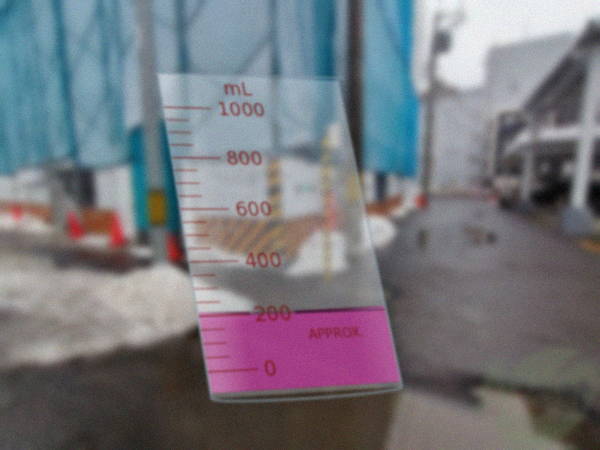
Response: 200 (mL)
